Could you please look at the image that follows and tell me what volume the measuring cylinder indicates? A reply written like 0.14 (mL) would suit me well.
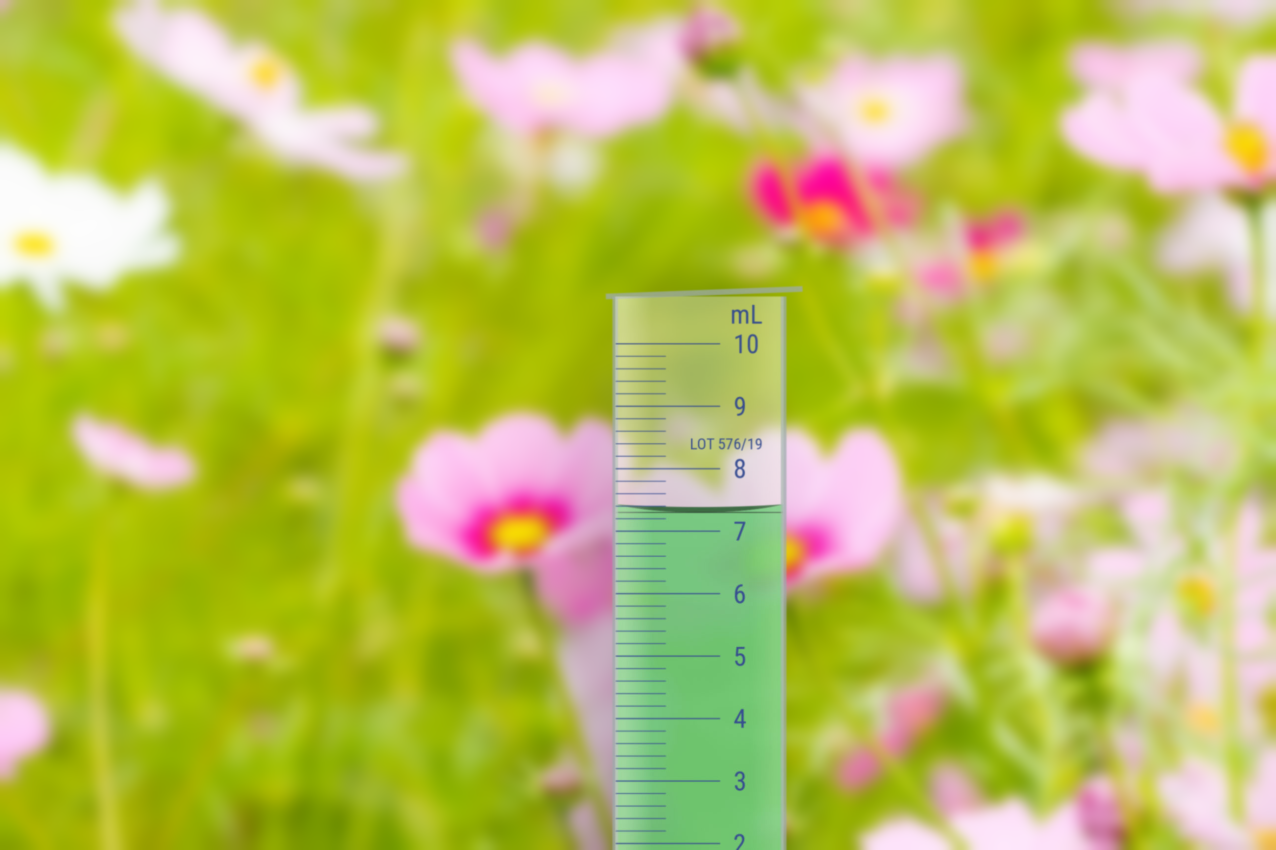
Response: 7.3 (mL)
